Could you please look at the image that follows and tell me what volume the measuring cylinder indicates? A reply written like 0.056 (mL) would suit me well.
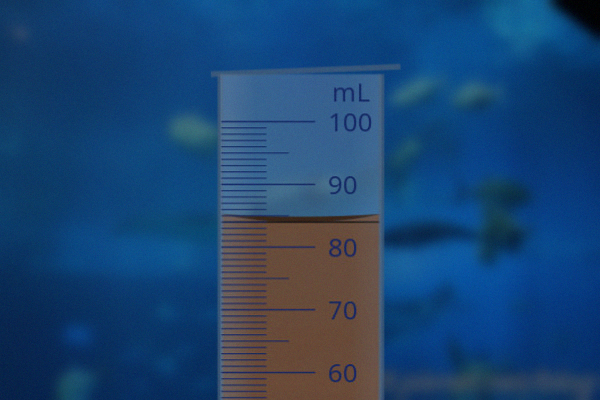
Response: 84 (mL)
